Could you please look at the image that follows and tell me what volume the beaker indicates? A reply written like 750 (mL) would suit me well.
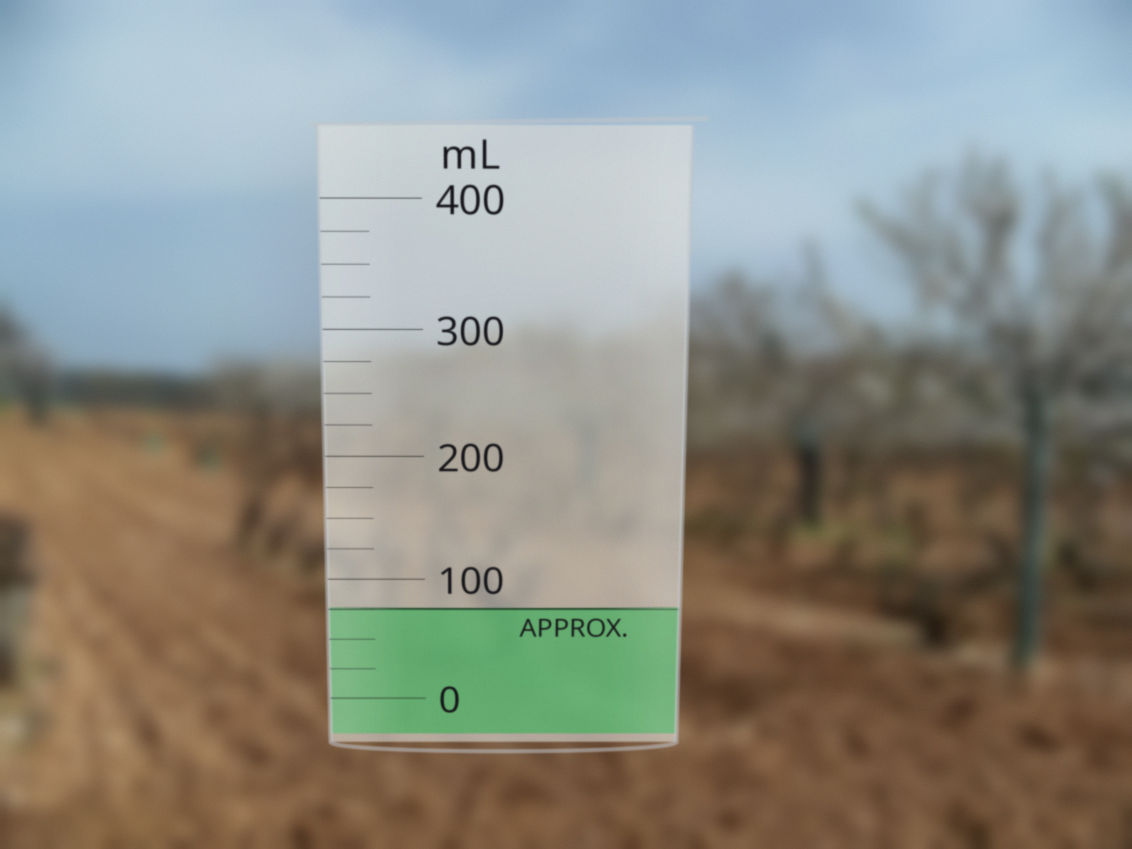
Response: 75 (mL)
